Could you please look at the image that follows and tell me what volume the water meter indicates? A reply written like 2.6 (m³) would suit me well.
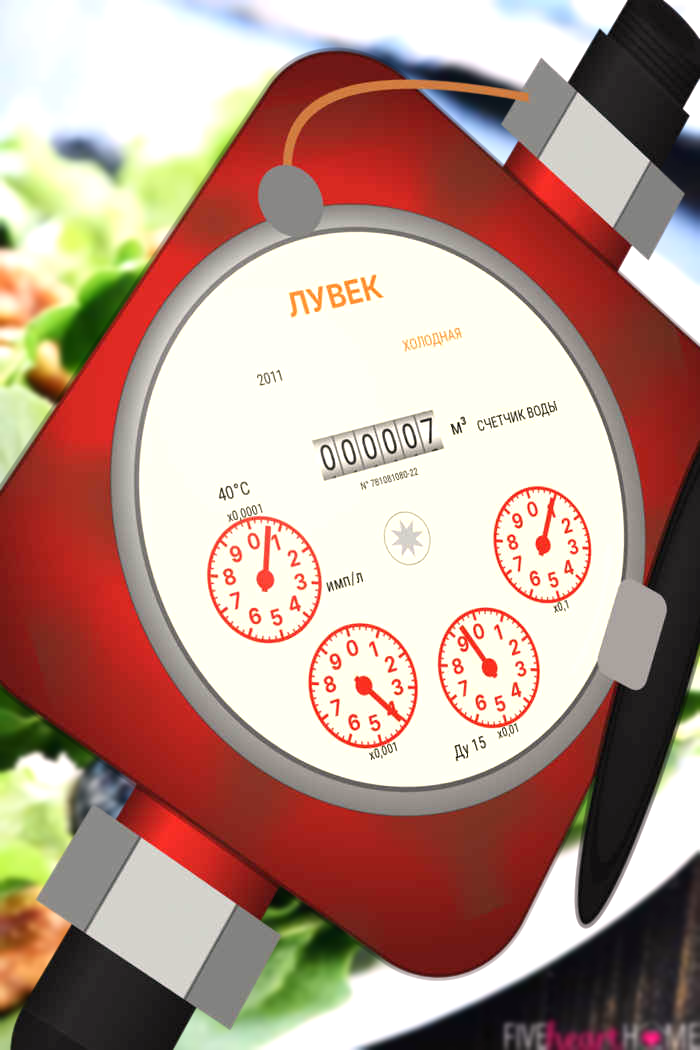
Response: 7.0940 (m³)
